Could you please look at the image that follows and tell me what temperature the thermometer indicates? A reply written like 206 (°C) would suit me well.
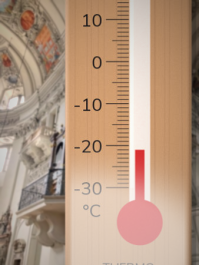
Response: -21 (°C)
